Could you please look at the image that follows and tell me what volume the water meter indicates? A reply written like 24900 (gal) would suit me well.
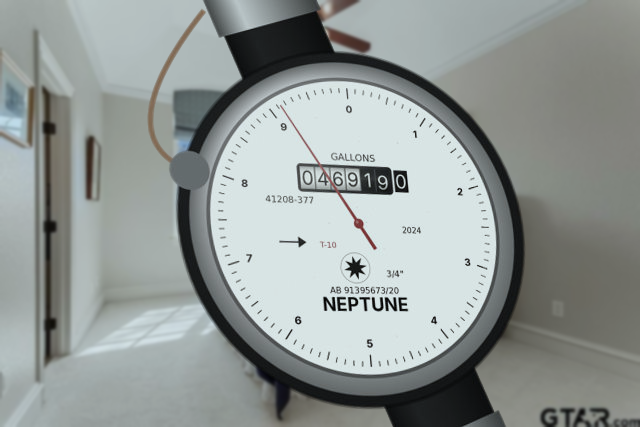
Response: 469189.1 (gal)
